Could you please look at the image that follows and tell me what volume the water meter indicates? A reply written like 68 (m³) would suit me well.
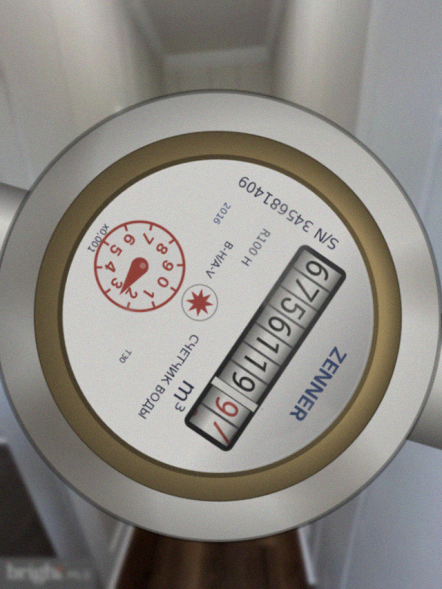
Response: 6756119.972 (m³)
